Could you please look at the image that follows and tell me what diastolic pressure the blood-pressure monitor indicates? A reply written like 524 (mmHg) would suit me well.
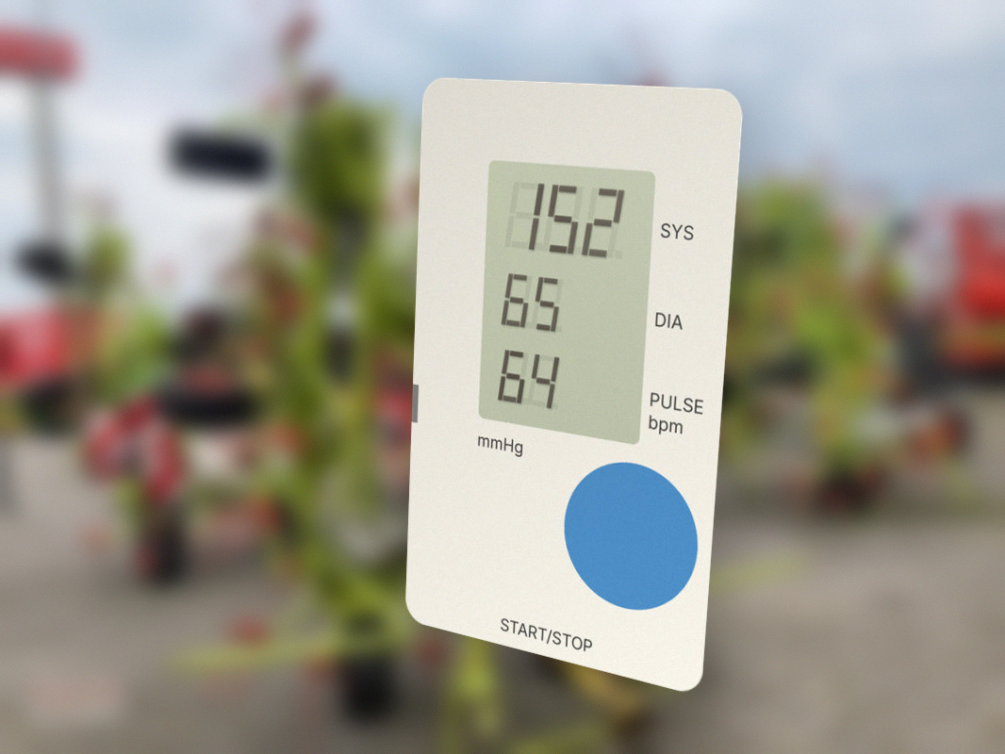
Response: 65 (mmHg)
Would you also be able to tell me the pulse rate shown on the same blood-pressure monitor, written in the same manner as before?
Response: 64 (bpm)
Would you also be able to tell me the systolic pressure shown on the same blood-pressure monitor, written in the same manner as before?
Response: 152 (mmHg)
